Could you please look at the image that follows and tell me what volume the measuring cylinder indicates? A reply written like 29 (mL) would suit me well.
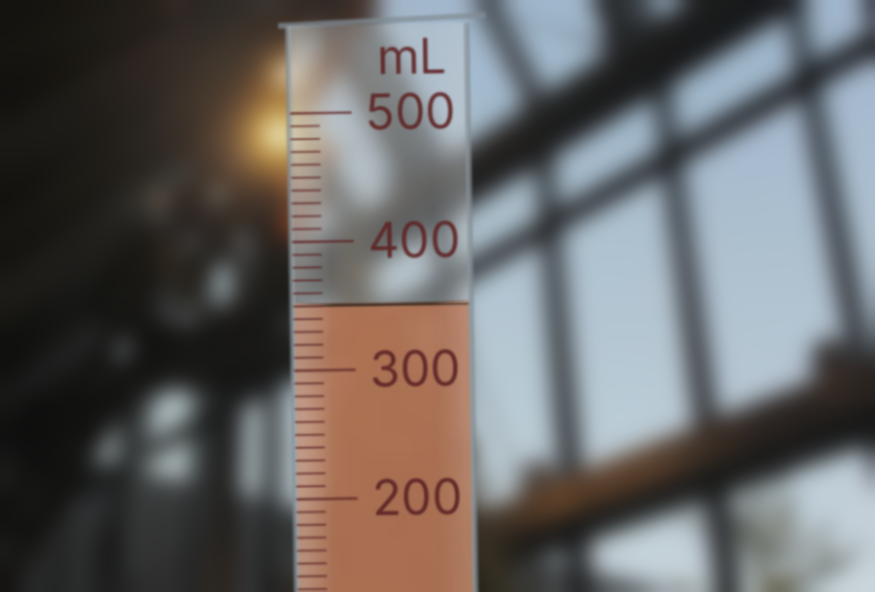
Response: 350 (mL)
